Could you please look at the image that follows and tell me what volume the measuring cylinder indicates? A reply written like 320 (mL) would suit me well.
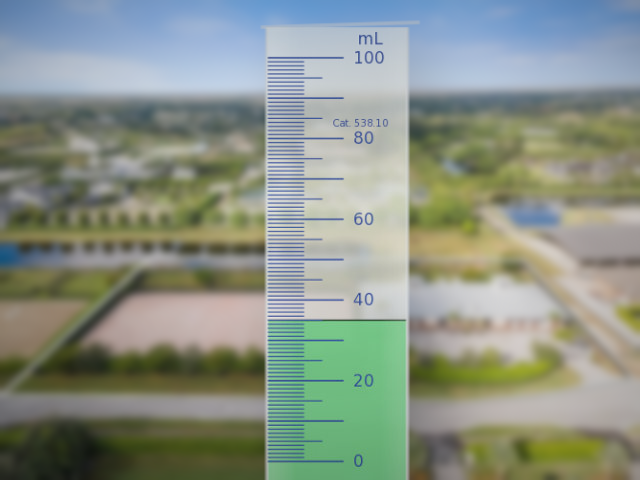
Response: 35 (mL)
